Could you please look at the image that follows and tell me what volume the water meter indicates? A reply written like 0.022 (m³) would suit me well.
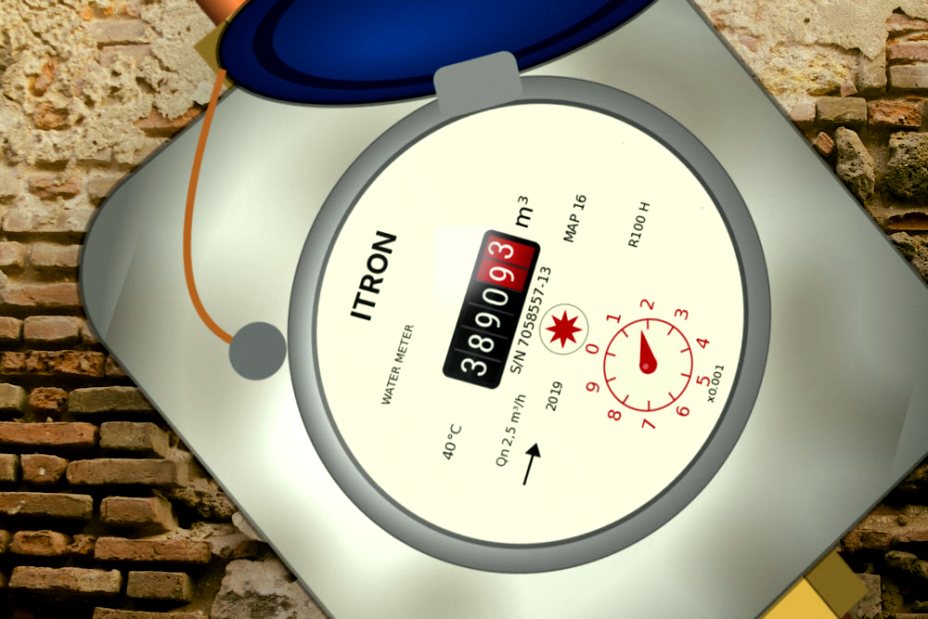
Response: 3890.931 (m³)
